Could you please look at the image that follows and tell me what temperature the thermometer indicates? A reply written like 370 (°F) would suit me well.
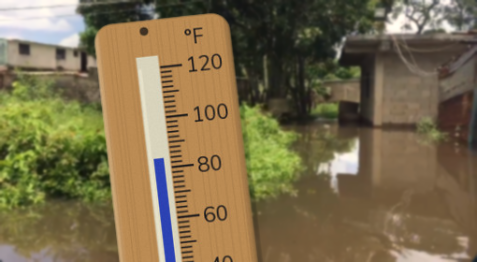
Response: 84 (°F)
